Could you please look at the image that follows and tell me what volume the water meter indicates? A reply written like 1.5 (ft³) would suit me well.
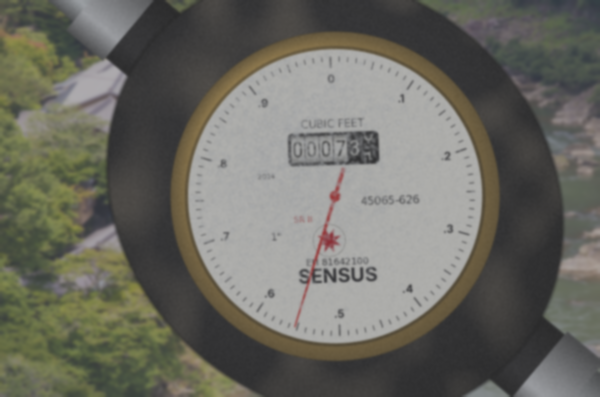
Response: 730.55 (ft³)
